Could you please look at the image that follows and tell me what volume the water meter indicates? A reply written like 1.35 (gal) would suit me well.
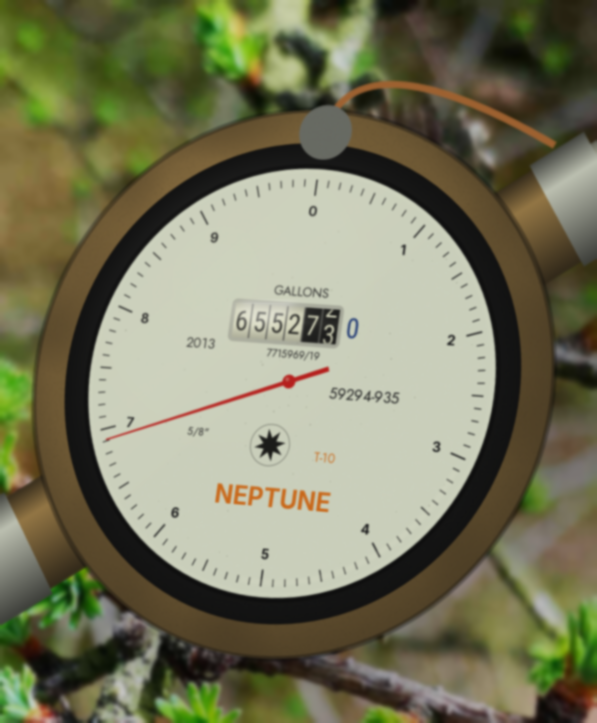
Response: 6552726.9 (gal)
